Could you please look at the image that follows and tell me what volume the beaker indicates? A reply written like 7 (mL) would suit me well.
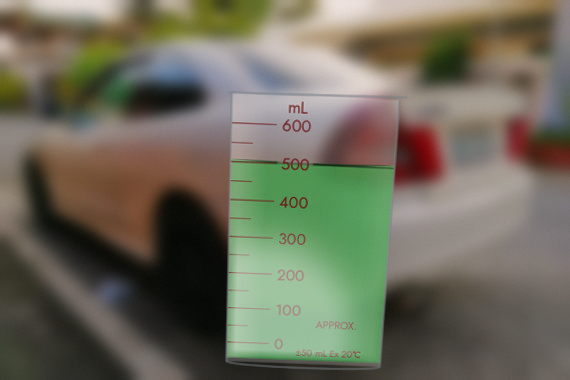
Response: 500 (mL)
